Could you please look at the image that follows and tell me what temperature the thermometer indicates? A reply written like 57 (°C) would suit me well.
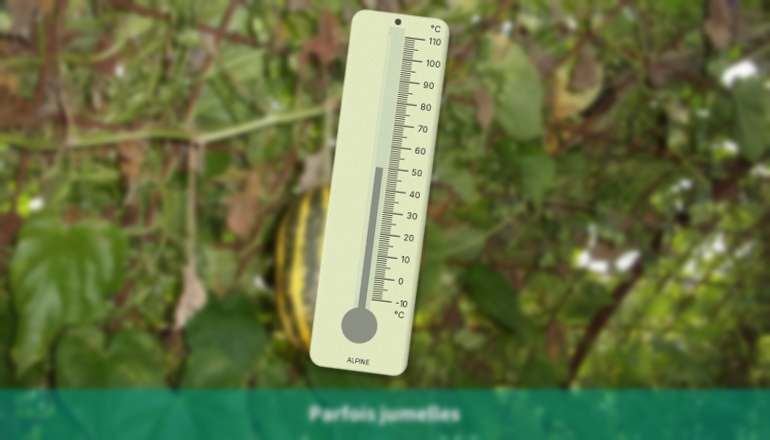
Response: 50 (°C)
